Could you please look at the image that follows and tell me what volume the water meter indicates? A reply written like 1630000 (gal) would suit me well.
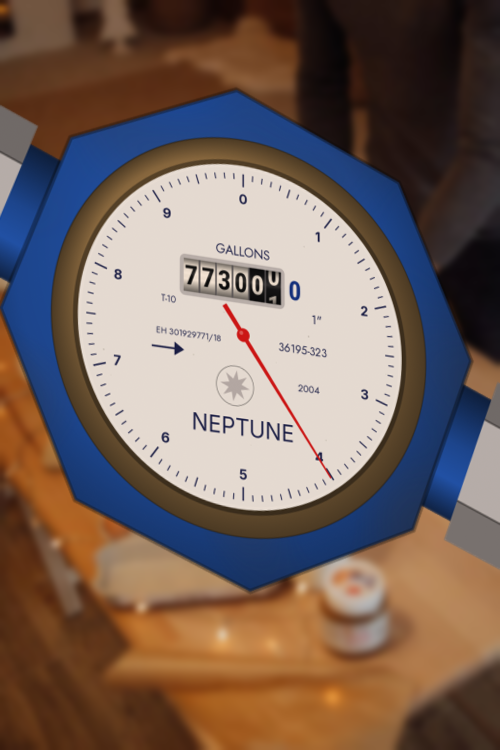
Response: 7730004.0 (gal)
